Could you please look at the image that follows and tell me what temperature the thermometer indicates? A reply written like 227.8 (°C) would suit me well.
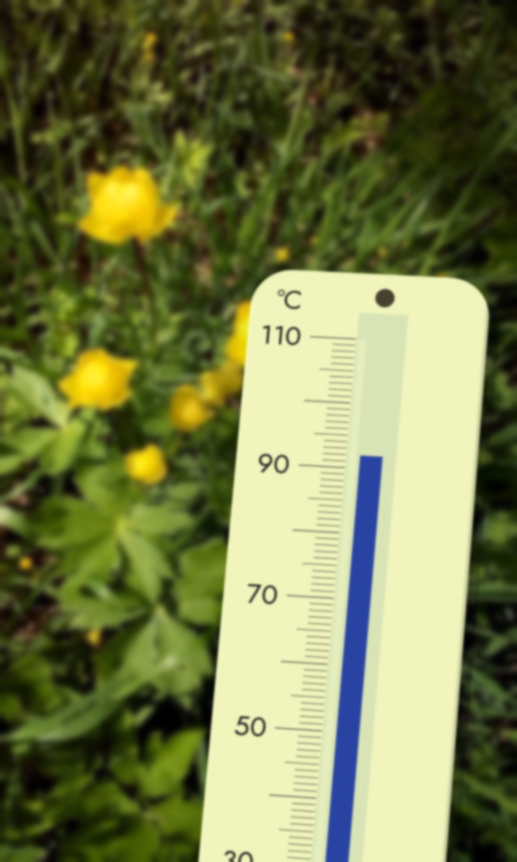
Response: 92 (°C)
